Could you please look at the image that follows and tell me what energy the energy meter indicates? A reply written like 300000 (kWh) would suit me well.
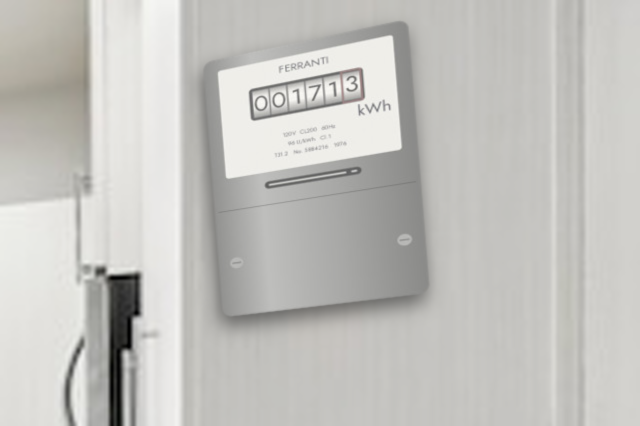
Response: 171.3 (kWh)
